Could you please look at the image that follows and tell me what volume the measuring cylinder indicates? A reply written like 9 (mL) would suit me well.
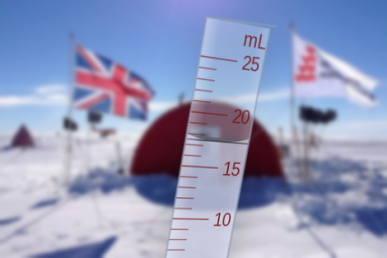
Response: 17.5 (mL)
